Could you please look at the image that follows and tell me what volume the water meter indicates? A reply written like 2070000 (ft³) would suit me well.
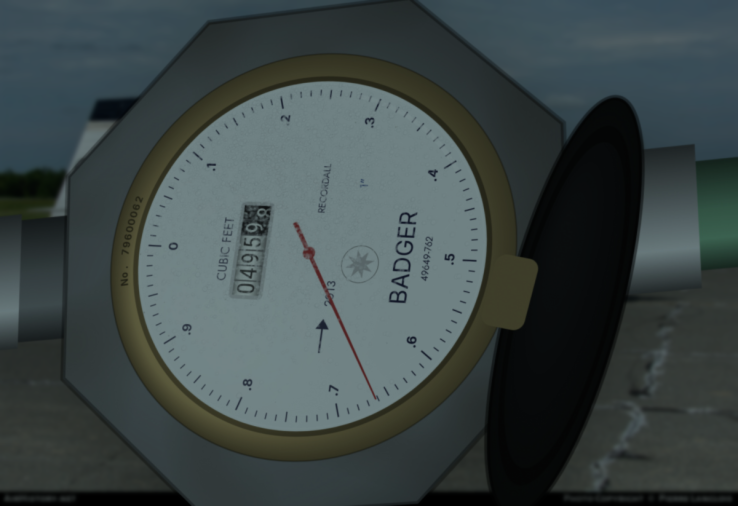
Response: 49597.66 (ft³)
